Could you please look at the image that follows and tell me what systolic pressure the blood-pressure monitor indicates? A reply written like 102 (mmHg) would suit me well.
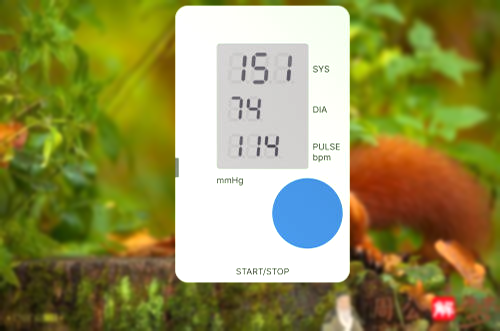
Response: 151 (mmHg)
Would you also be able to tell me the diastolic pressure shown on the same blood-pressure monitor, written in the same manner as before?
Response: 74 (mmHg)
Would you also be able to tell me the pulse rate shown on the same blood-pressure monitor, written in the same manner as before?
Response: 114 (bpm)
